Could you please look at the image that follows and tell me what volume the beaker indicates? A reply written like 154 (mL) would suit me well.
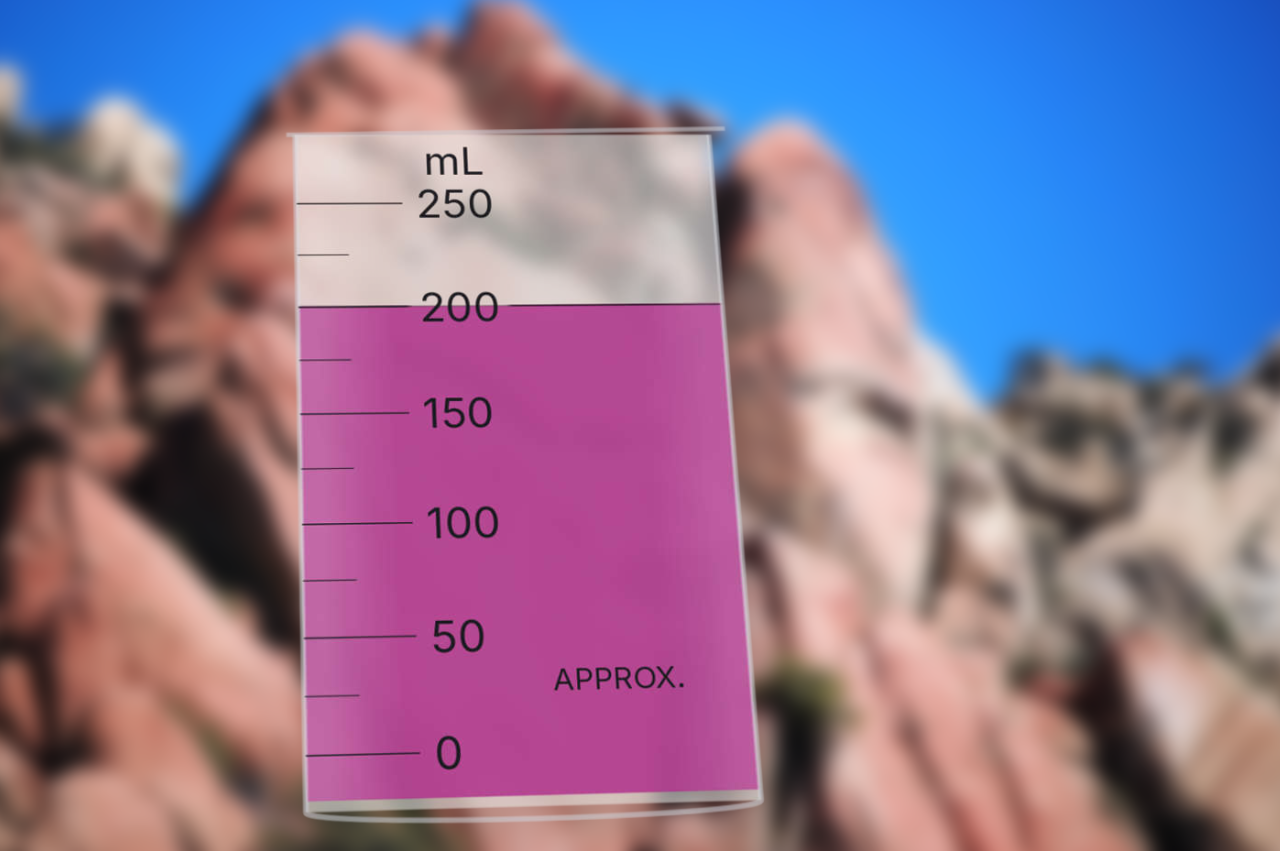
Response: 200 (mL)
